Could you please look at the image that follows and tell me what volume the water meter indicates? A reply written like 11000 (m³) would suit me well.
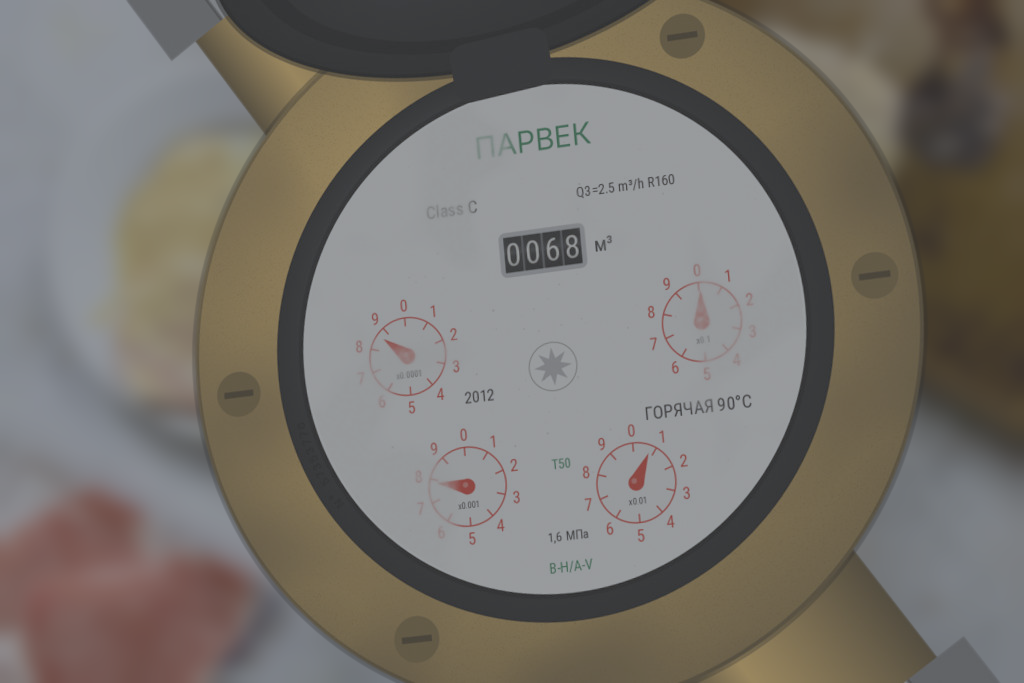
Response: 68.0078 (m³)
